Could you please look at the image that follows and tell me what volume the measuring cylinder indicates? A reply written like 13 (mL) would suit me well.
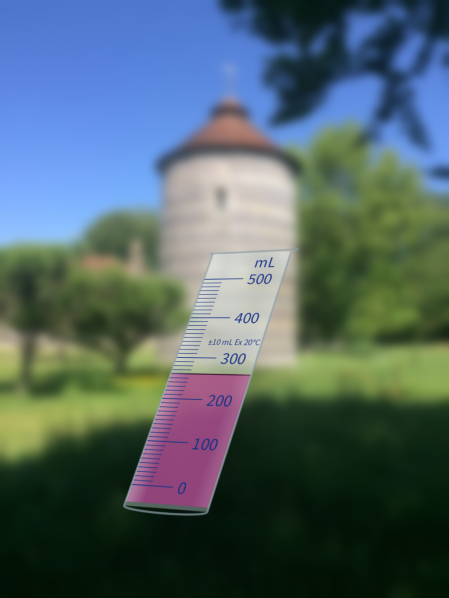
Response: 260 (mL)
